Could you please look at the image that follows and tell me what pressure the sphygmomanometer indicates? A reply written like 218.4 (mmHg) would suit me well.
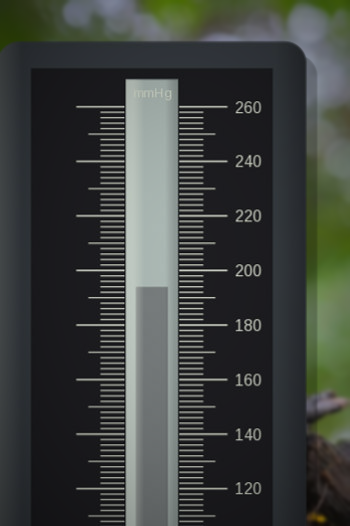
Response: 194 (mmHg)
